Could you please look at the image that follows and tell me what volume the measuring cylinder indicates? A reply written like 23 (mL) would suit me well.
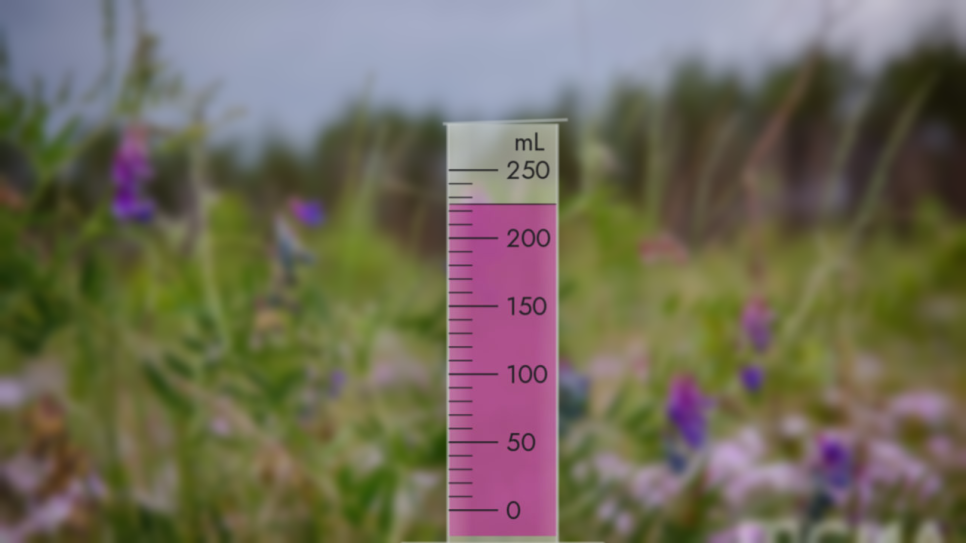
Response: 225 (mL)
